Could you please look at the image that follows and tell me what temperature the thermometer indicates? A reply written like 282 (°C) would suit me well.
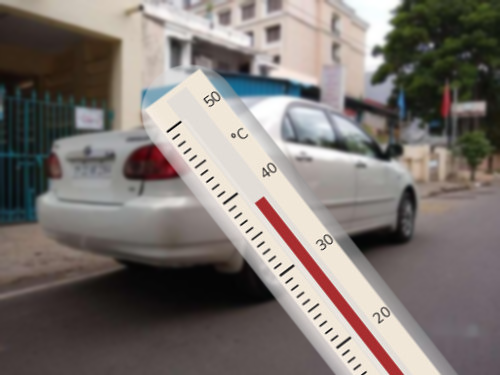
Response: 38 (°C)
